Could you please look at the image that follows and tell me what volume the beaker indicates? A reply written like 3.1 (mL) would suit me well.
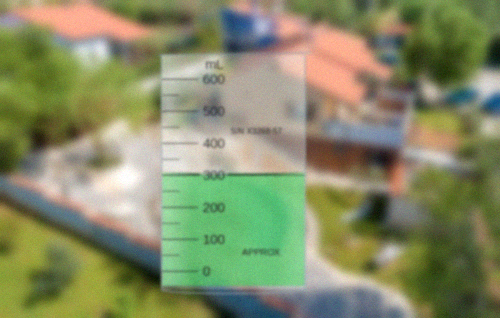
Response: 300 (mL)
